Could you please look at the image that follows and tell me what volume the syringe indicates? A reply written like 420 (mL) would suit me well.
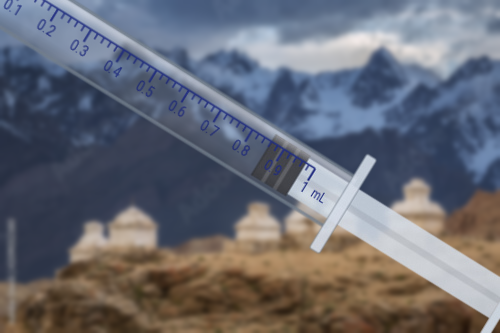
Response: 0.86 (mL)
